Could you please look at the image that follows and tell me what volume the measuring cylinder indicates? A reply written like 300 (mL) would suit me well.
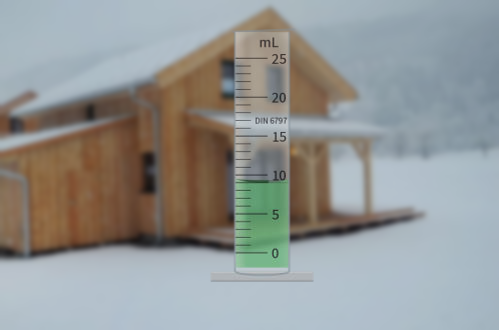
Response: 9 (mL)
